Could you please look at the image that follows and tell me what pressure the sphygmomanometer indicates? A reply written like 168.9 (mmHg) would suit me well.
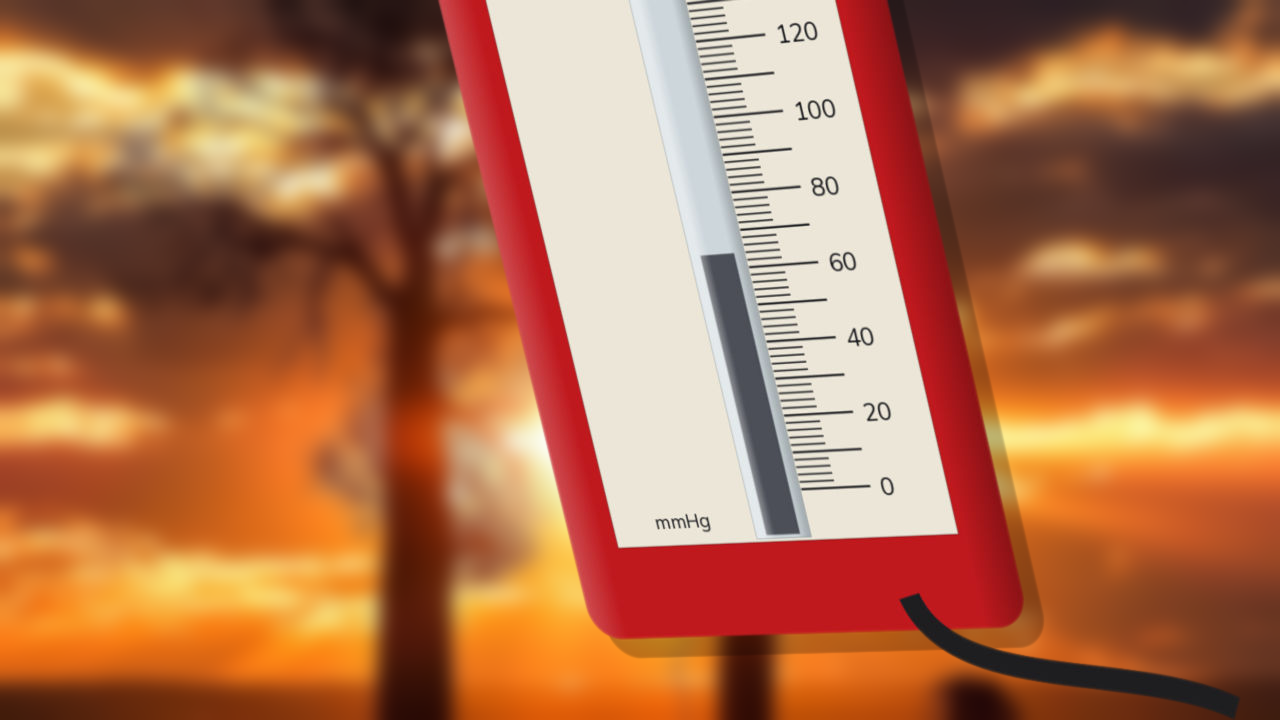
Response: 64 (mmHg)
